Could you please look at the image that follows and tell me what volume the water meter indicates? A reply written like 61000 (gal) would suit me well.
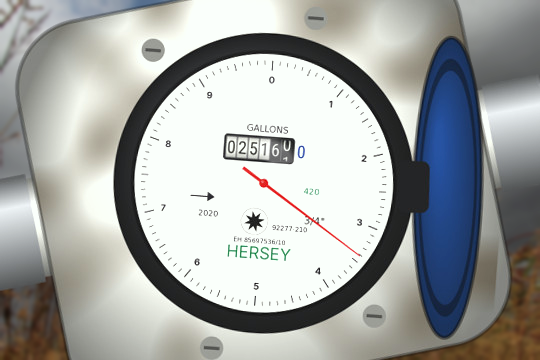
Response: 251603.4 (gal)
